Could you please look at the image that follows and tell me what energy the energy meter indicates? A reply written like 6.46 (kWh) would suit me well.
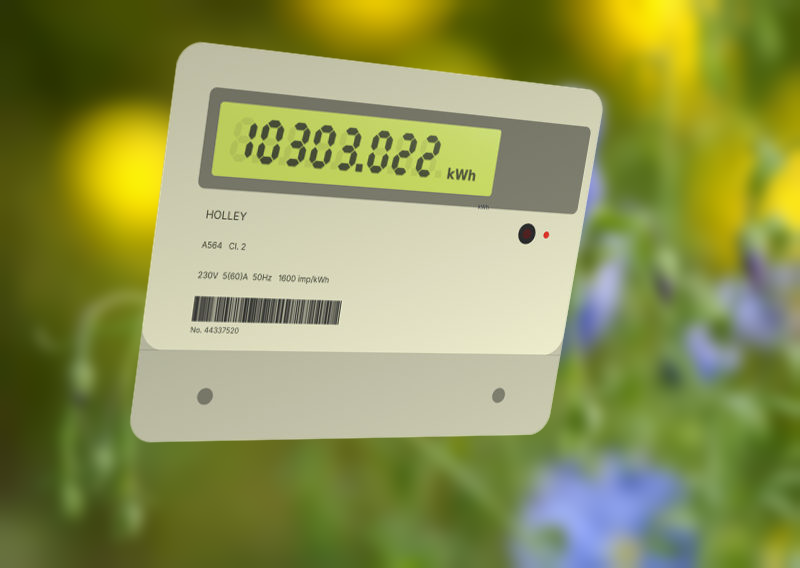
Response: 10303.022 (kWh)
